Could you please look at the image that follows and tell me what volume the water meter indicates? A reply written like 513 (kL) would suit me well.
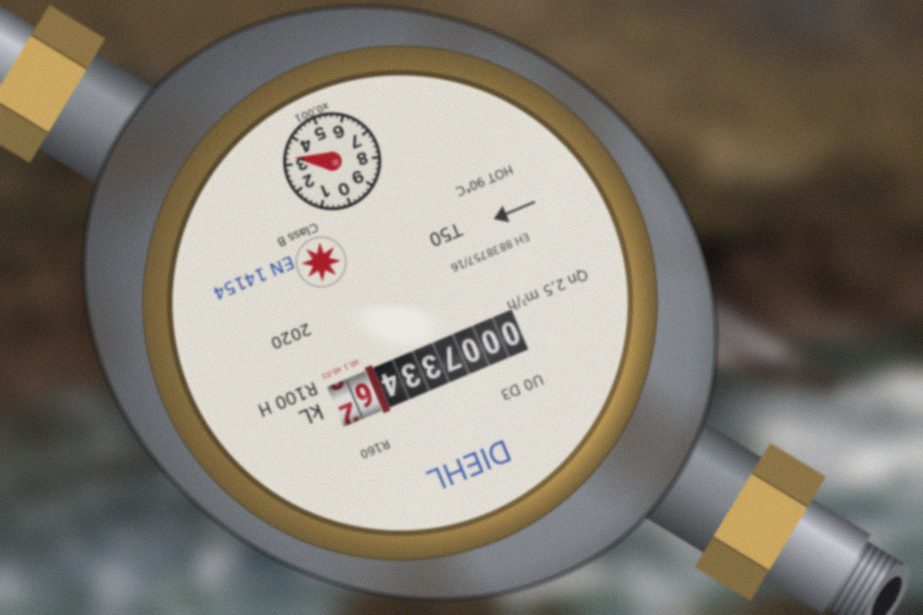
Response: 7334.623 (kL)
